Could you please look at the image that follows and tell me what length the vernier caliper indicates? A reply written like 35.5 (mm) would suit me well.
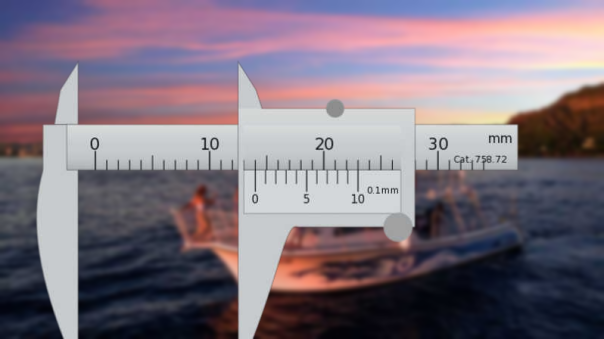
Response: 14.0 (mm)
